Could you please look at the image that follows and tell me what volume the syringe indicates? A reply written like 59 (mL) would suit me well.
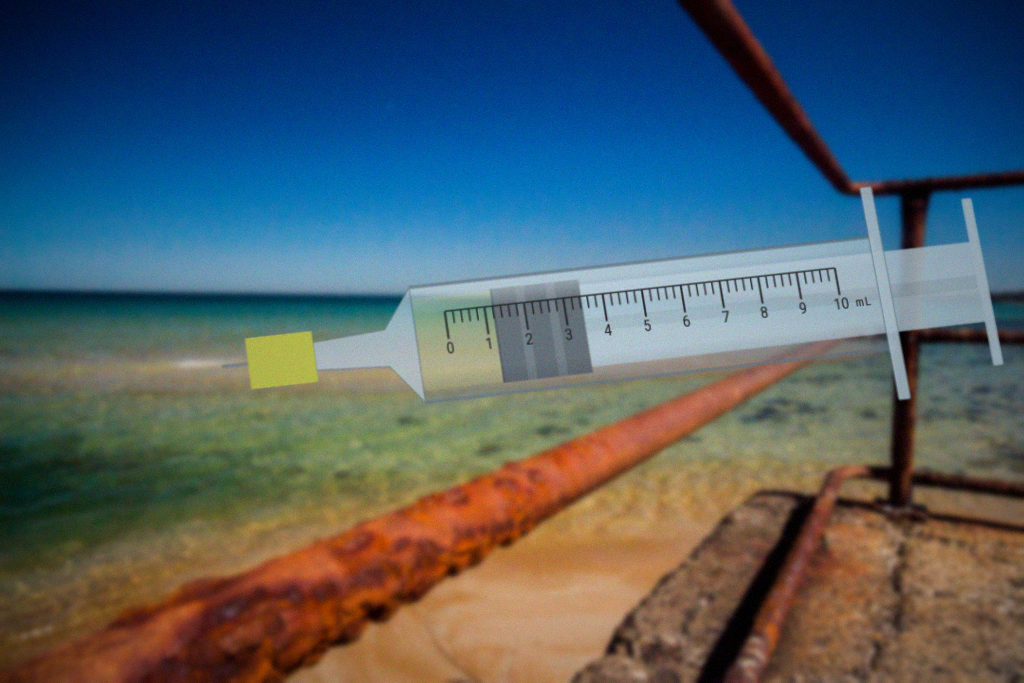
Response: 1.2 (mL)
